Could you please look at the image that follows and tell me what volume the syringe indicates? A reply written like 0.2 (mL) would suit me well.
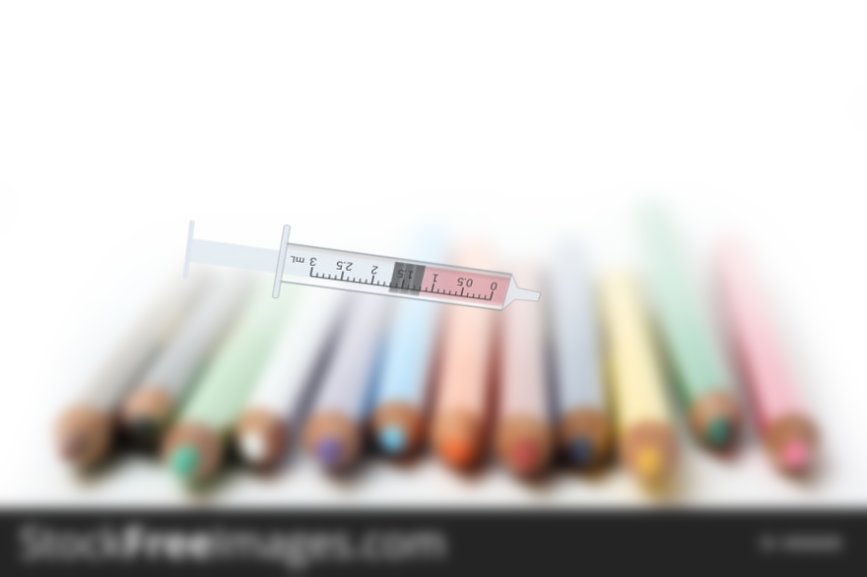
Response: 1.2 (mL)
